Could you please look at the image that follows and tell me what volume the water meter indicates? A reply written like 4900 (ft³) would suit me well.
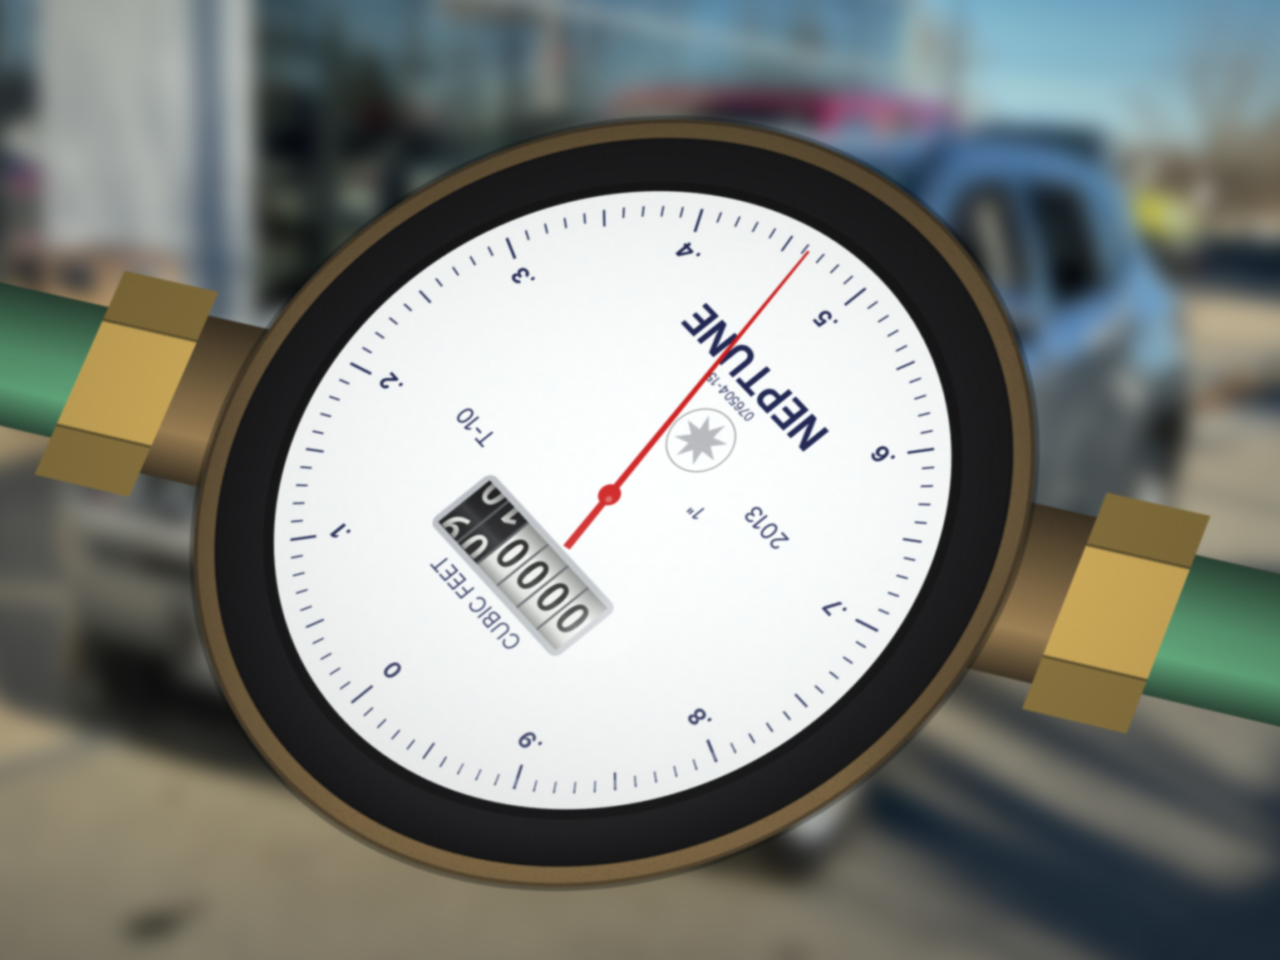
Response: 9.46 (ft³)
